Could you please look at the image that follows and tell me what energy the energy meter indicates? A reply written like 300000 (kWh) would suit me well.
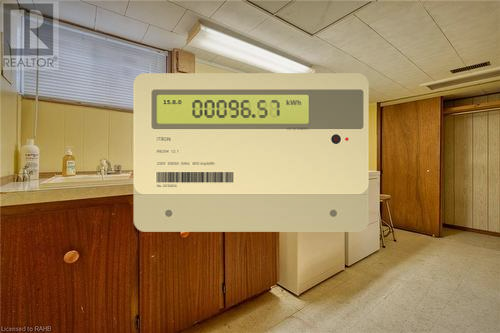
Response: 96.57 (kWh)
